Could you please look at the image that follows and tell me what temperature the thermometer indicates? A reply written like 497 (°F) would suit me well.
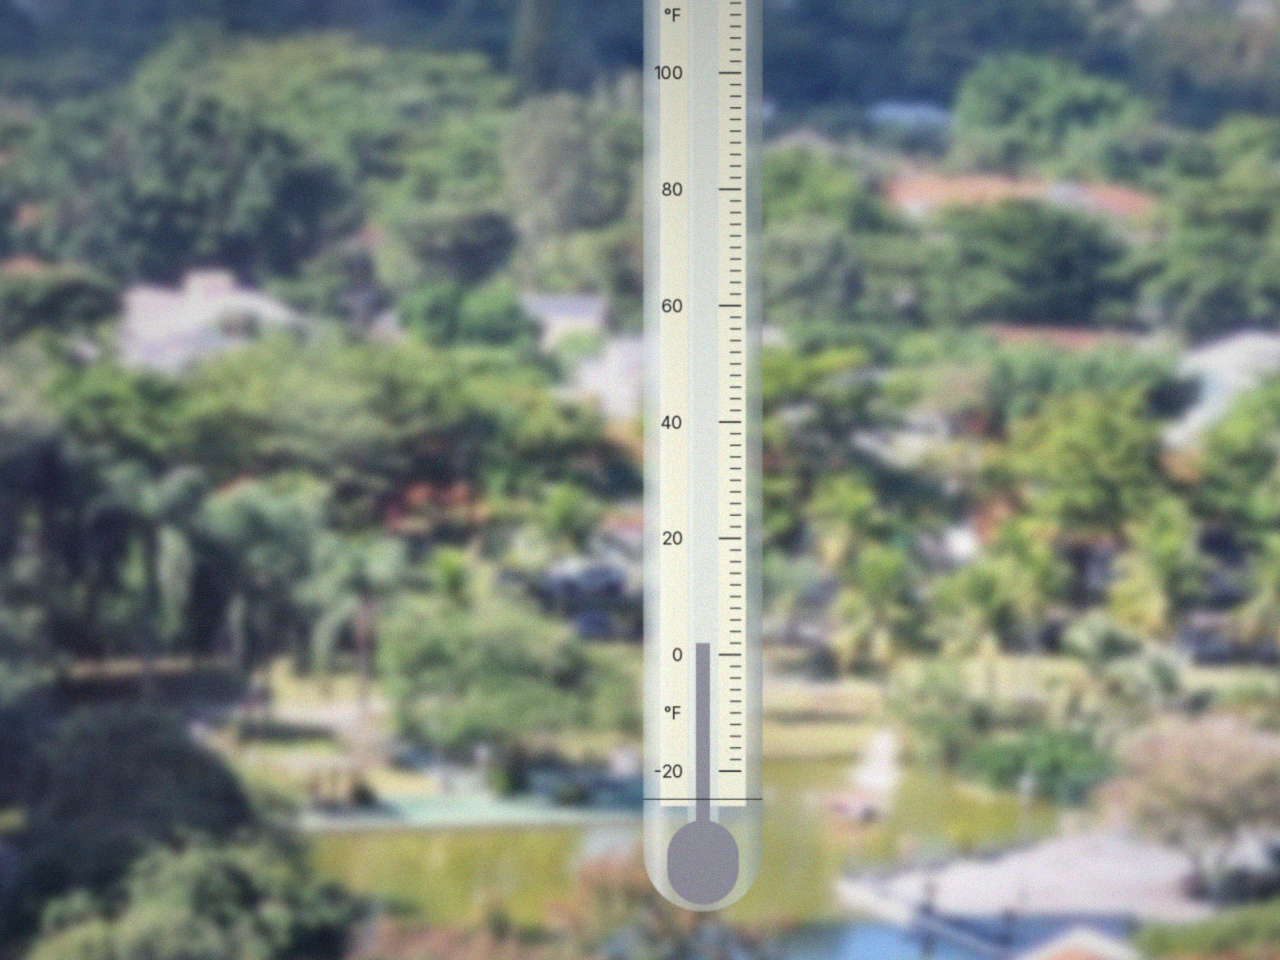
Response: 2 (°F)
